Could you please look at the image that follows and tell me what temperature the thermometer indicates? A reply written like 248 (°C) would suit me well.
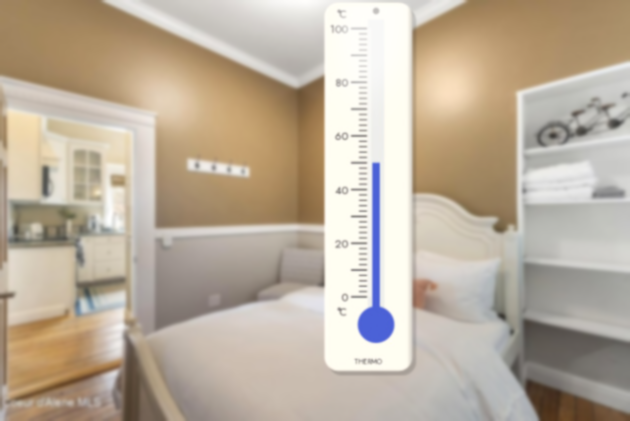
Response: 50 (°C)
